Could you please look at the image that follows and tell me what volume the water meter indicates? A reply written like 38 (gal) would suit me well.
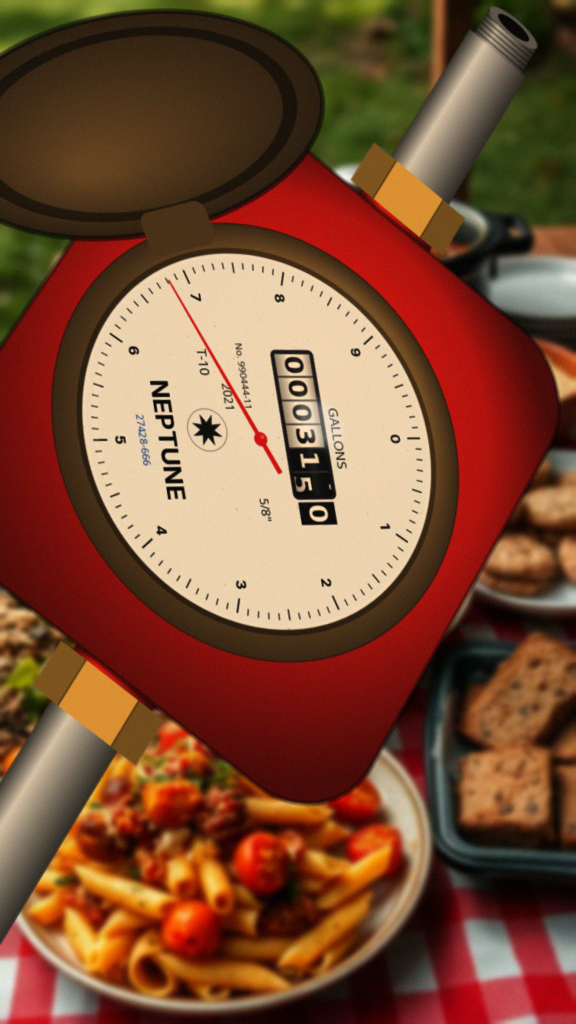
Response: 3146.8 (gal)
